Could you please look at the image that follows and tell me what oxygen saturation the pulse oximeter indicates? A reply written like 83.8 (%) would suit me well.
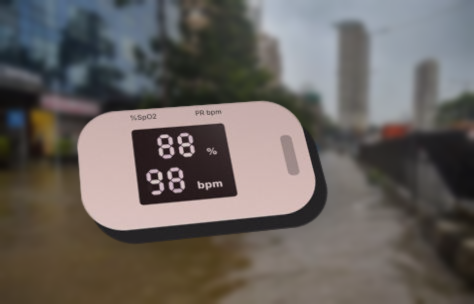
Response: 88 (%)
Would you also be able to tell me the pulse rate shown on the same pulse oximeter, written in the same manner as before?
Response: 98 (bpm)
